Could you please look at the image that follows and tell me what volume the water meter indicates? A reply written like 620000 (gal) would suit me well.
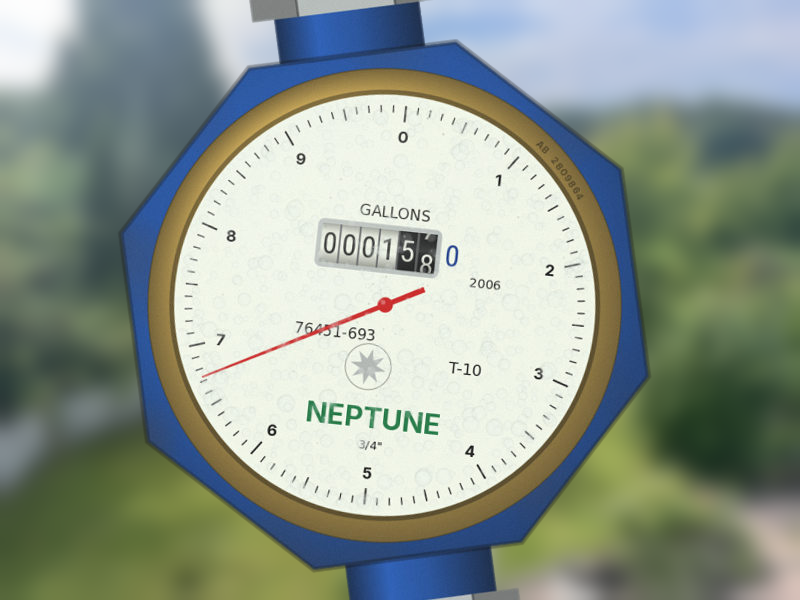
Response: 1576.7 (gal)
